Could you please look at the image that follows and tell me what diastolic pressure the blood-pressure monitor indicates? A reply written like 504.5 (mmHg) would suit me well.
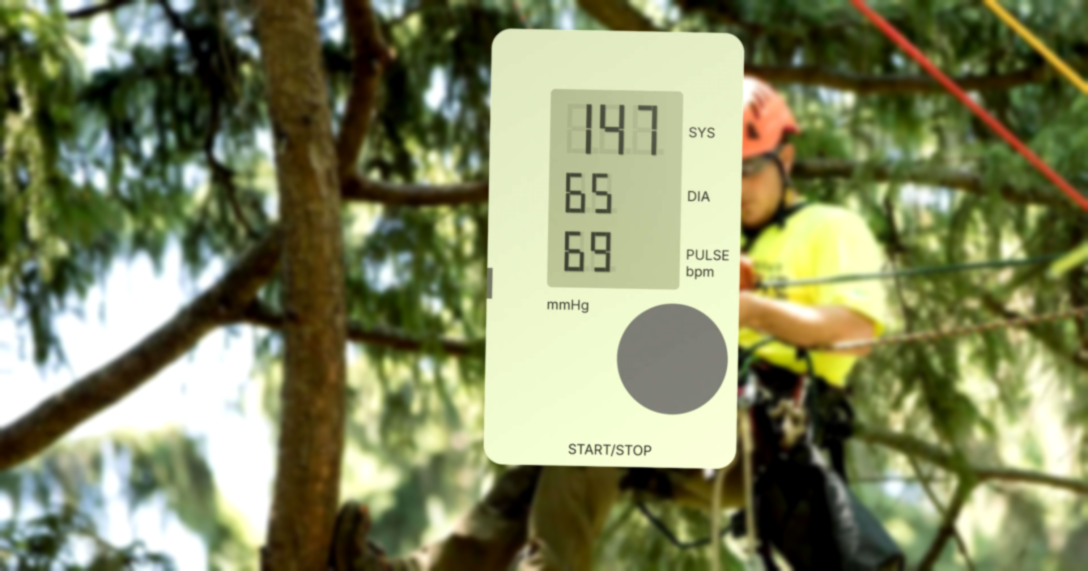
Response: 65 (mmHg)
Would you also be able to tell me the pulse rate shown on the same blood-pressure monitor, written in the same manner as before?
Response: 69 (bpm)
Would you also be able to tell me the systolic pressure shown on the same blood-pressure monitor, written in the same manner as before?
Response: 147 (mmHg)
